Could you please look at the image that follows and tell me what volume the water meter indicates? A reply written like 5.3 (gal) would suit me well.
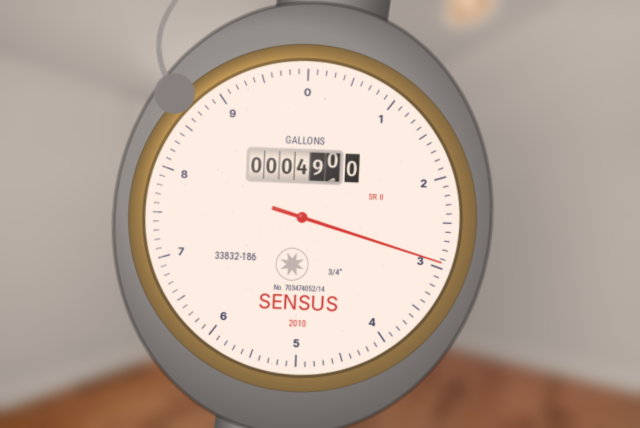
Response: 4902.9 (gal)
